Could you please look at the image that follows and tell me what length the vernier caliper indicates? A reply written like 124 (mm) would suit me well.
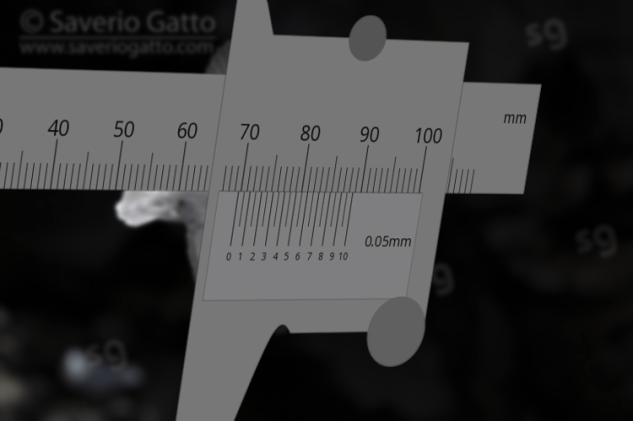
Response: 69.6 (mm)
